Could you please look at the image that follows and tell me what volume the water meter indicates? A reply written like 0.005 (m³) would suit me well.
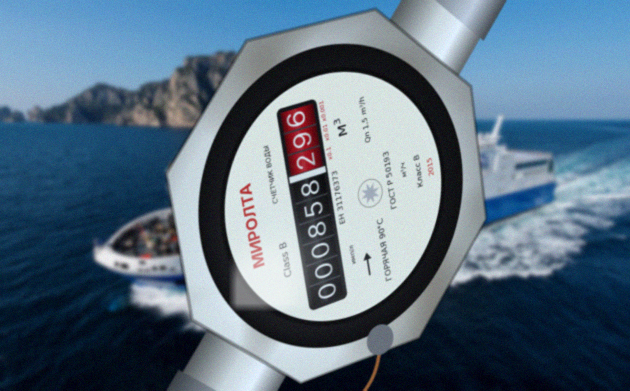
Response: 858.296 (m³)
